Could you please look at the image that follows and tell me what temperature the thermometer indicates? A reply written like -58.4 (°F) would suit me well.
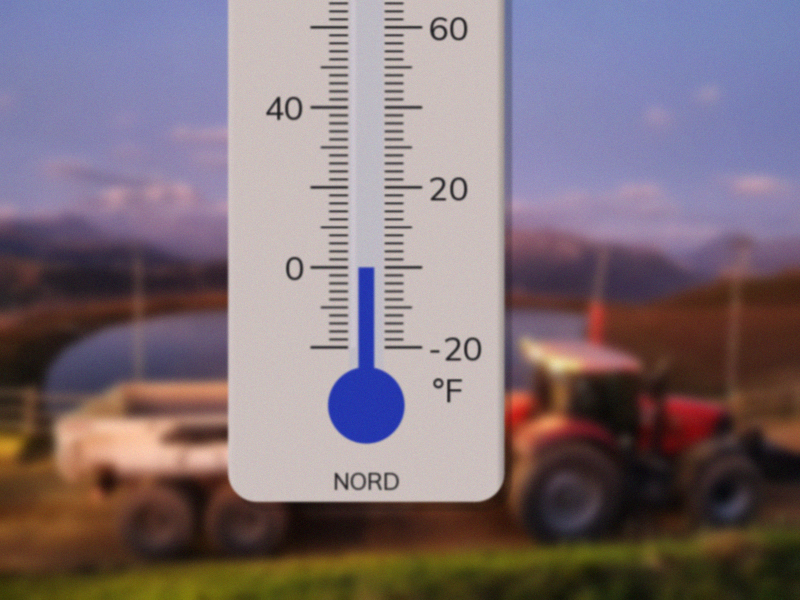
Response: 0 (°F)
